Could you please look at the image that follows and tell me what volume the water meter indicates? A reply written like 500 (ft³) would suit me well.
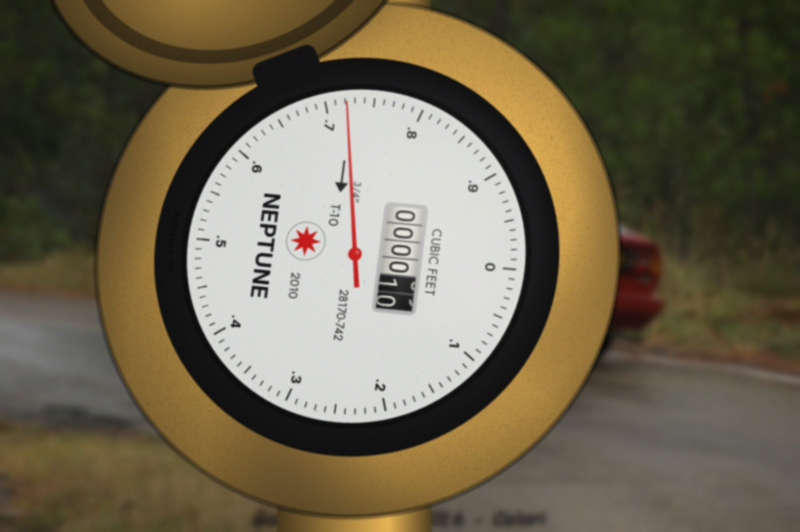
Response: 9.72 (ft³)
